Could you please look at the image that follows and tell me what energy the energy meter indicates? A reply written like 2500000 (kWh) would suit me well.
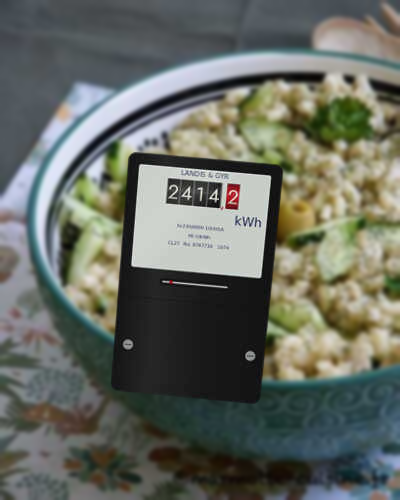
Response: 2414.2 (kWh)
